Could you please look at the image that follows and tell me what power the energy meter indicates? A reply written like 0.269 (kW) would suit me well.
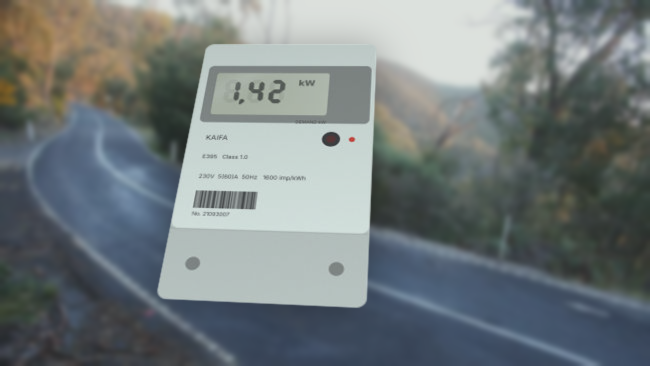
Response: 1.42 (kW)
